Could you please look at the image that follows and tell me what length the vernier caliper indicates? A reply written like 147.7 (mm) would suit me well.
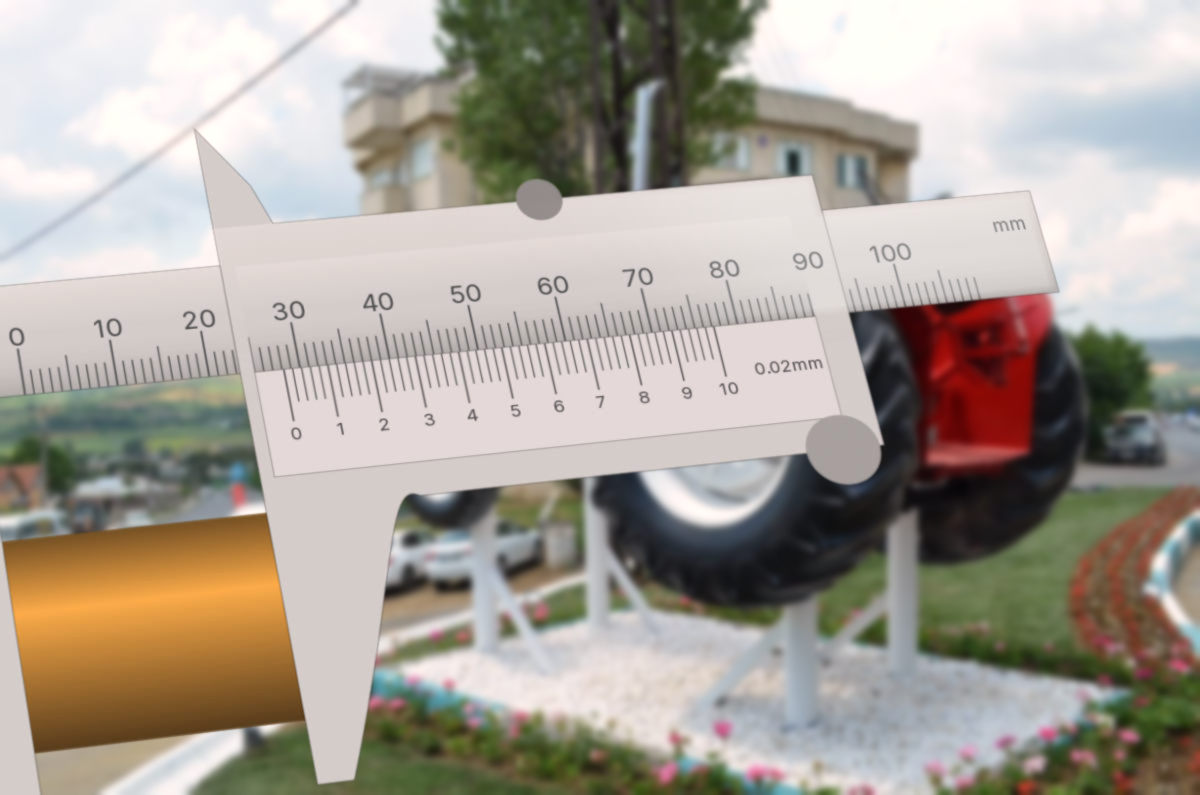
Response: 28.2 (mm)
